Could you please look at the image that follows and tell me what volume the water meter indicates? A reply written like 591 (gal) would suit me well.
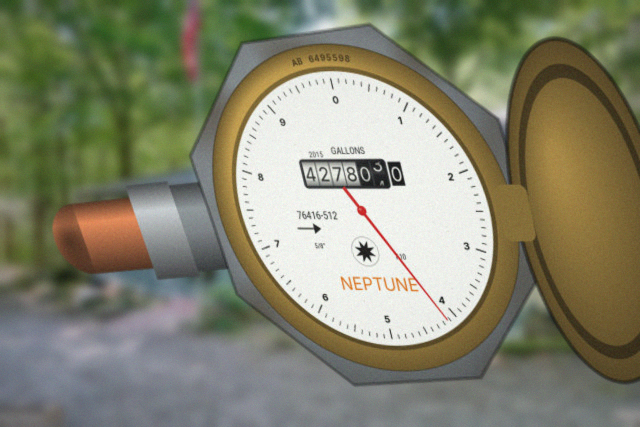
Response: 4278034.1 (gal)
